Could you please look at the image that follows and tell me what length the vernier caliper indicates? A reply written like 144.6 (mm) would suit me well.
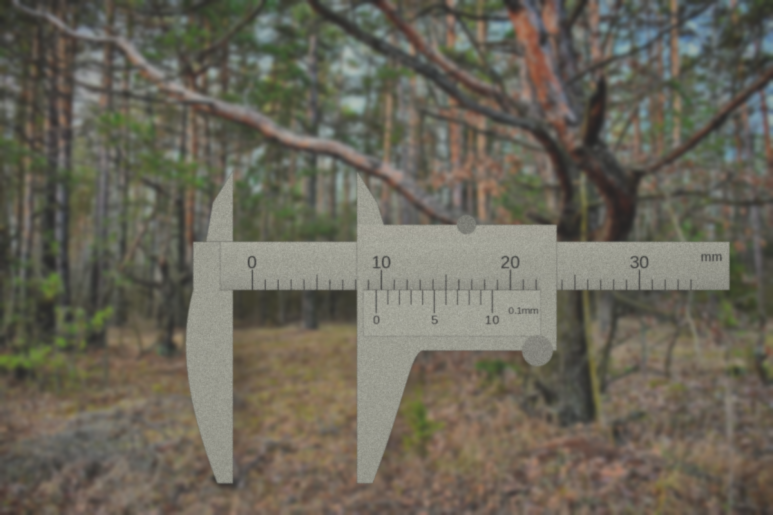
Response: 9.6 (mm)
